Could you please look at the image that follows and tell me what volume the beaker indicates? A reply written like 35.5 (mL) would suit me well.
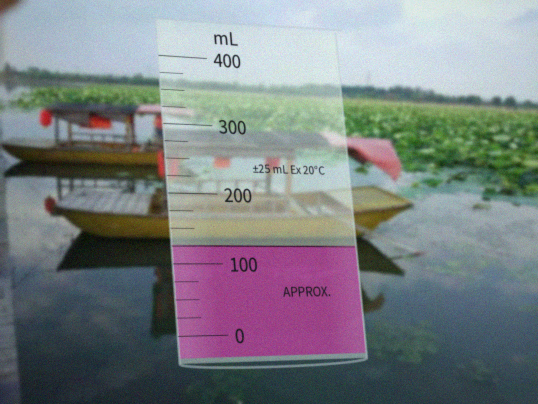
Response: 125 (mL)
